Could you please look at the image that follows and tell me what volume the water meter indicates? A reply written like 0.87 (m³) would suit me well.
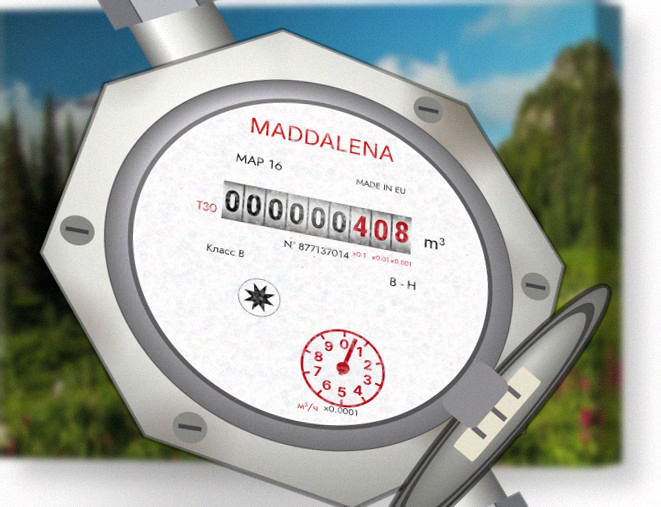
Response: 0.4080 (m³)
